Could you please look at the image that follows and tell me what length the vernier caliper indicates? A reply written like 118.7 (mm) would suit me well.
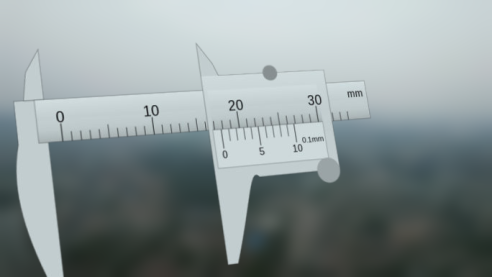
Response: 17.8 (mm)
